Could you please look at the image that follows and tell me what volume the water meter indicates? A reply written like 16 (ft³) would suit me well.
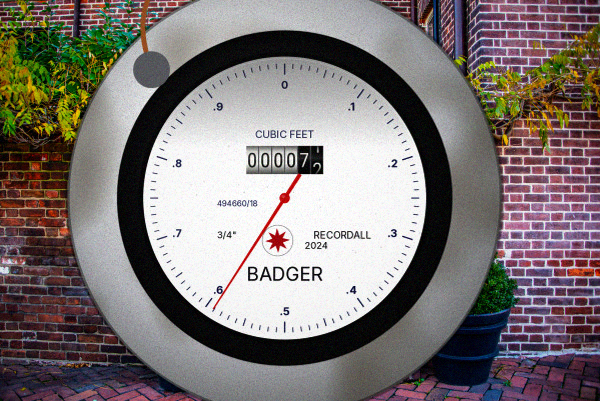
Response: 71.59 (ft³)
